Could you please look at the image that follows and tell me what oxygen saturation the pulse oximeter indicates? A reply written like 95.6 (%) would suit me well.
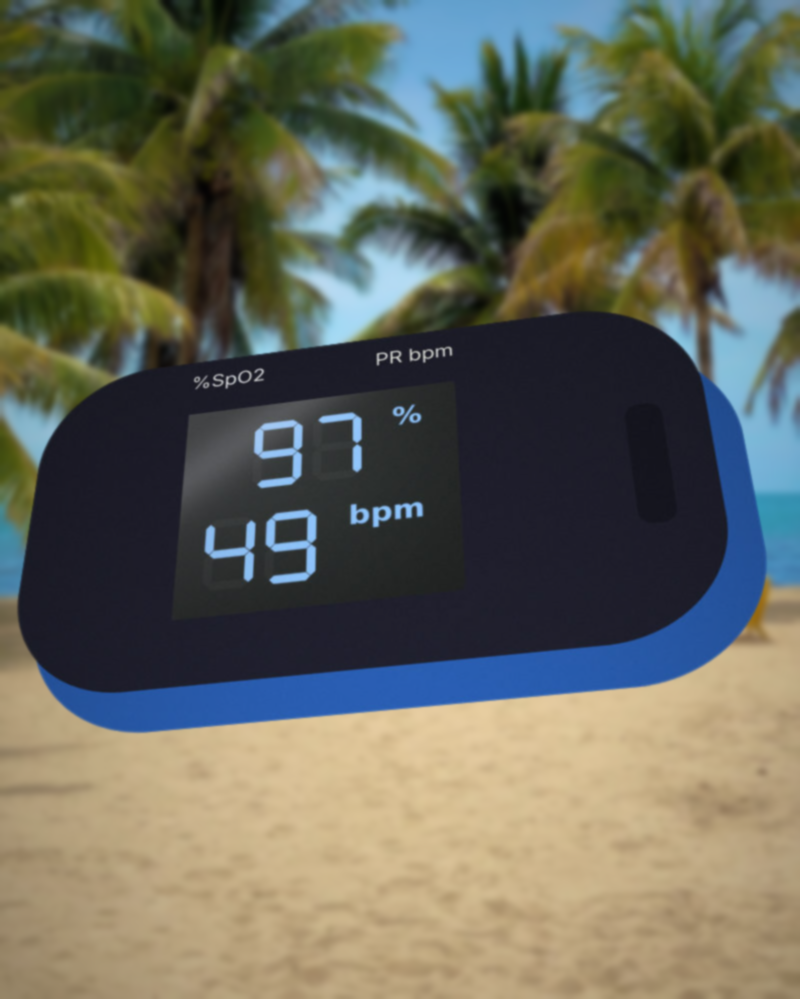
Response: 97 (%)
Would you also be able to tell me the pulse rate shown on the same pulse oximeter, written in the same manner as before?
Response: 49 (bpm)
